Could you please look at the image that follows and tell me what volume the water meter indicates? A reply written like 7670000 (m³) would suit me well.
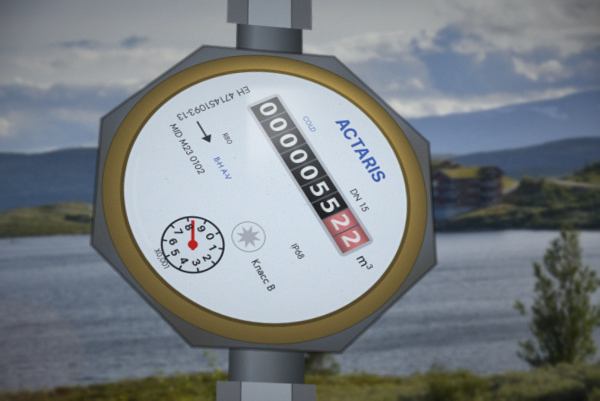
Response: 55.228 (m³)
